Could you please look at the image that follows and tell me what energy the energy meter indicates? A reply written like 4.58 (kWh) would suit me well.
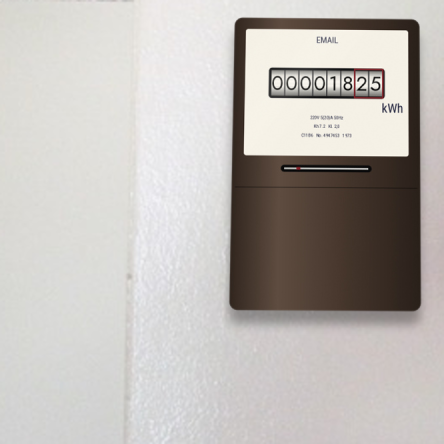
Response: 18.25 (kWh)
